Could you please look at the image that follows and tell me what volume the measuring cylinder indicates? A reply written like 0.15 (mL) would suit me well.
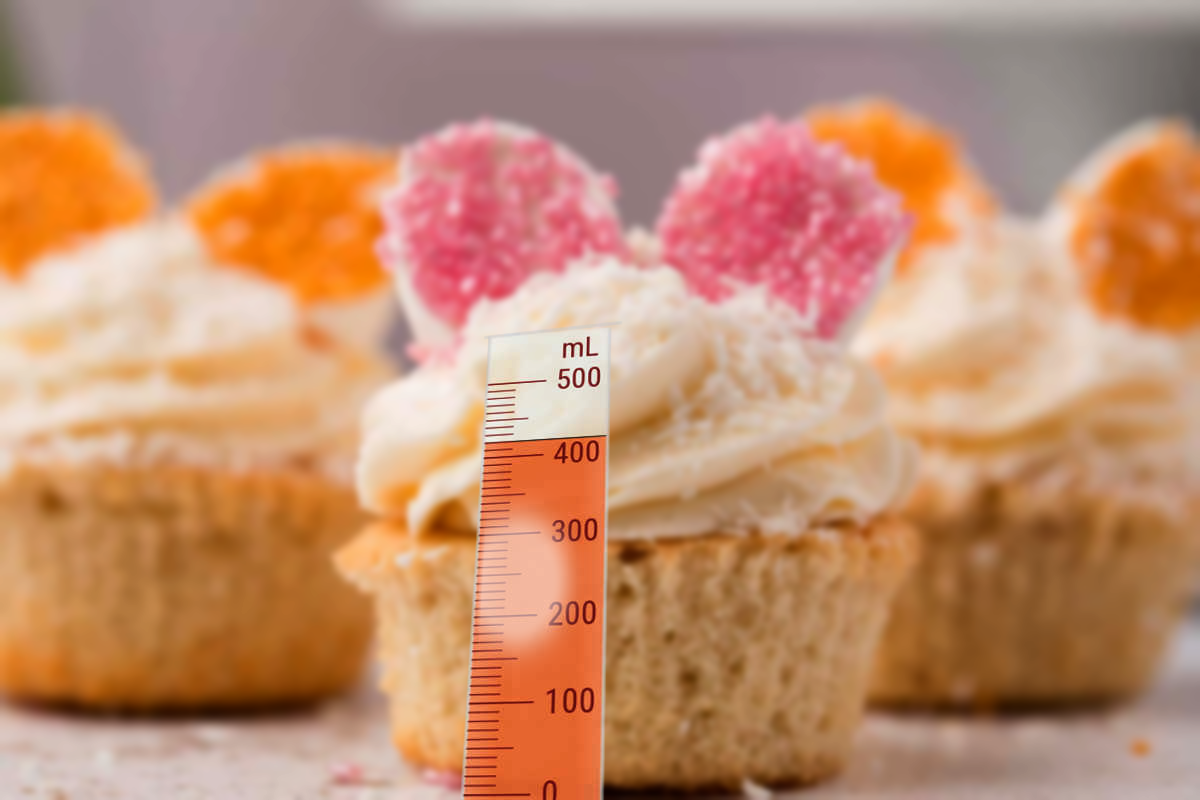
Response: 420 (mL)
